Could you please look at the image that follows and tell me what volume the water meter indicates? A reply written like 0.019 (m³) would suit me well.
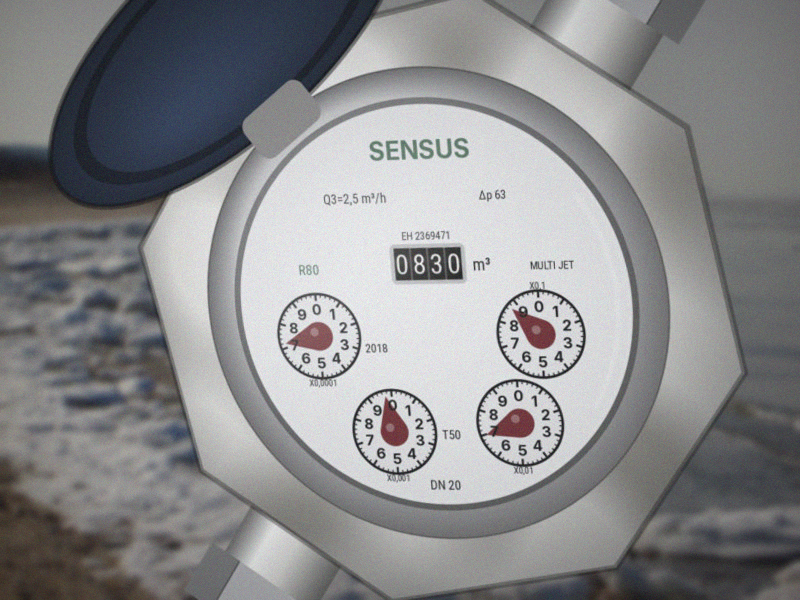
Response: 830.8697 (m³)
